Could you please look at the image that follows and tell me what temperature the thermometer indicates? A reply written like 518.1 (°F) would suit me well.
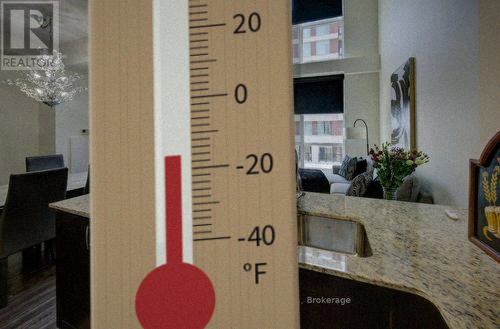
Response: -16 (°F)
